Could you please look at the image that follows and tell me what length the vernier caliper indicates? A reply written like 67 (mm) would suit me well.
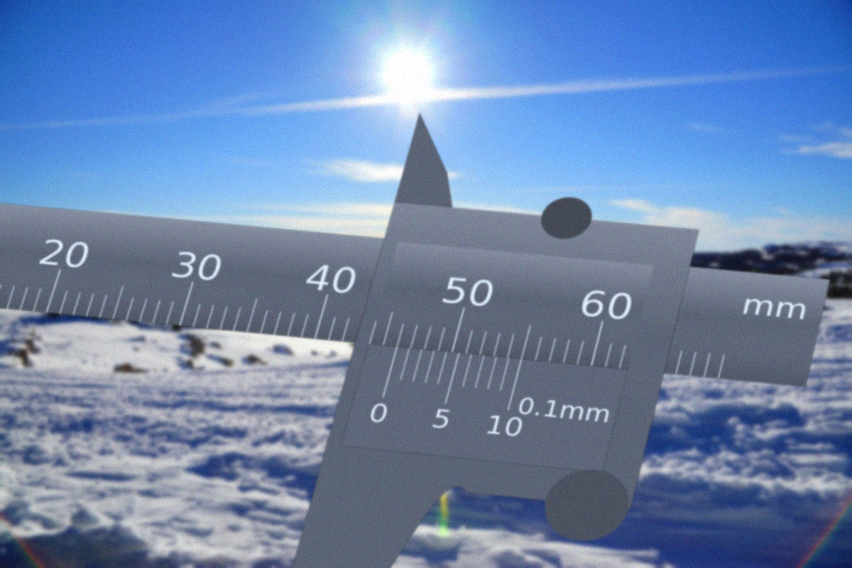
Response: 46.0 (mm)
